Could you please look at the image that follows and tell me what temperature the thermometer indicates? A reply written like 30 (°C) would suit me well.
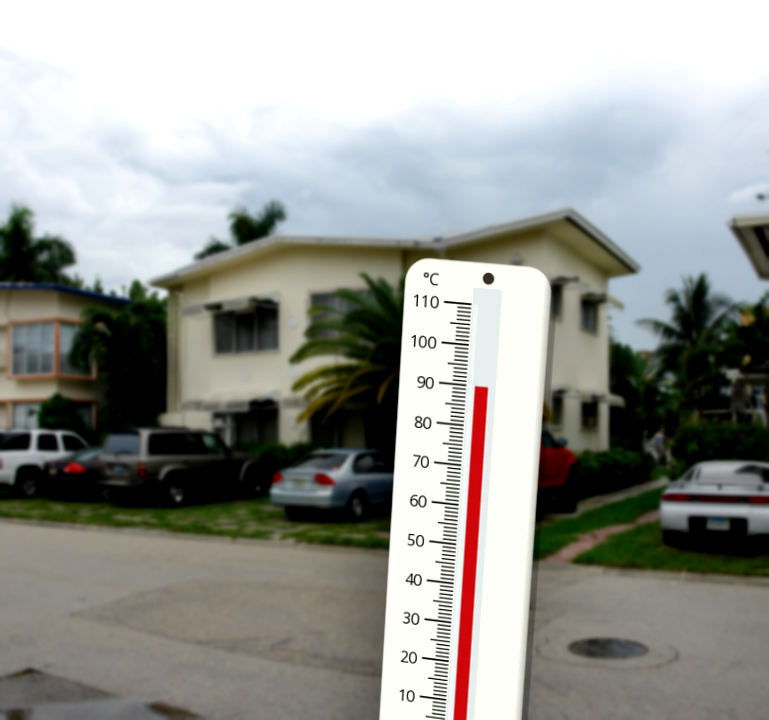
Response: 90 (°C)
